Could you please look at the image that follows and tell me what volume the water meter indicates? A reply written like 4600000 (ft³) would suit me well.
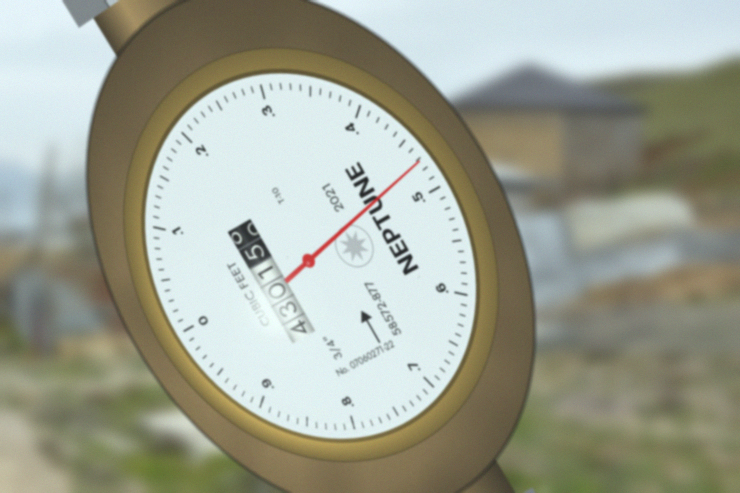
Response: 430158.47 (ft³)
